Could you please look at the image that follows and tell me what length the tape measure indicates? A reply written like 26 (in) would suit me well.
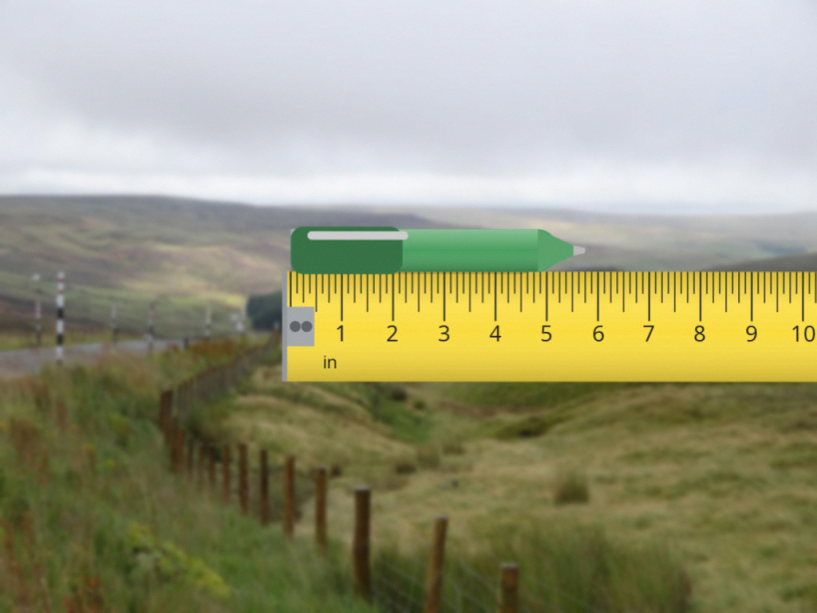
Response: 5.75 (in)
